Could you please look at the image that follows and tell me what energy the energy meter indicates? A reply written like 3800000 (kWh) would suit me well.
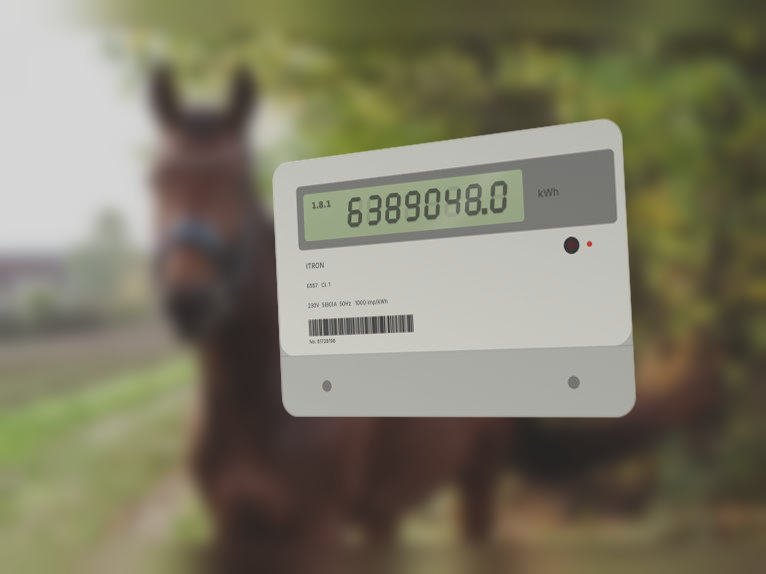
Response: 6389048.0 (kWh)
